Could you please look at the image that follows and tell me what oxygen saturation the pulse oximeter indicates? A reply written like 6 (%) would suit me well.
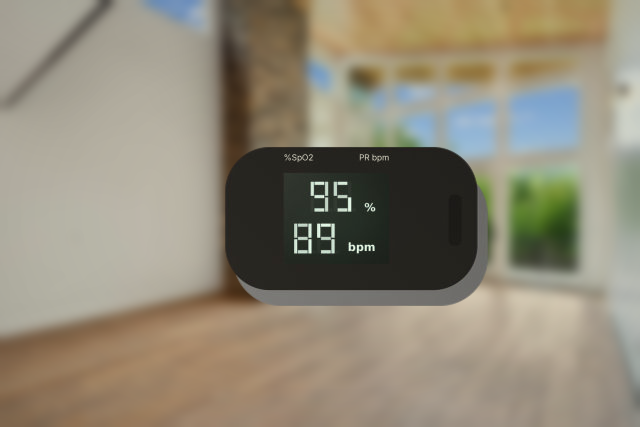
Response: 95 (%)
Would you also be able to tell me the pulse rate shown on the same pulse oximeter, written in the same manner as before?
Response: 89 (bpm)
